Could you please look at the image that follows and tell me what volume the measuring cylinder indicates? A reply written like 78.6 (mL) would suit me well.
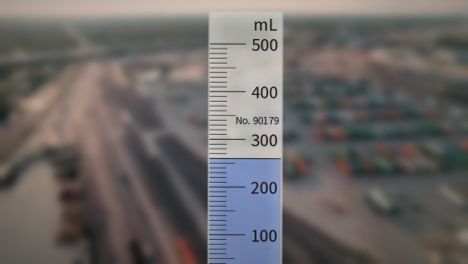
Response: 260 (mL)
